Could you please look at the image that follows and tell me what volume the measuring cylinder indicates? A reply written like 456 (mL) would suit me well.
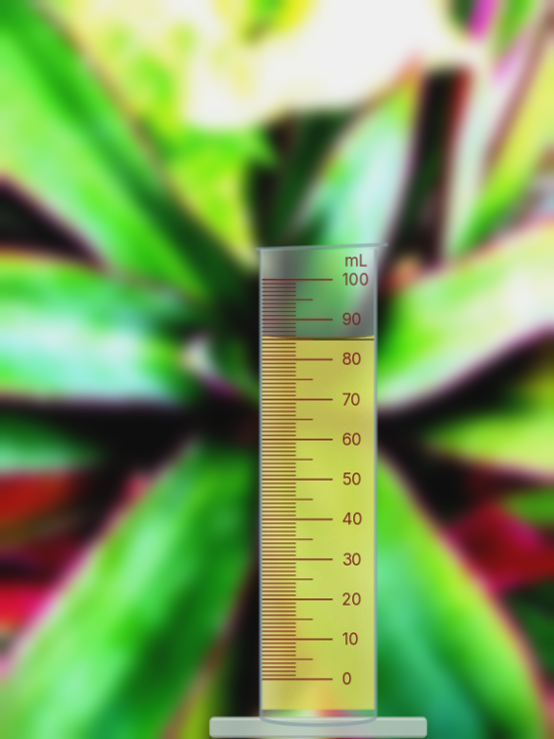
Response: 85 (mL)
